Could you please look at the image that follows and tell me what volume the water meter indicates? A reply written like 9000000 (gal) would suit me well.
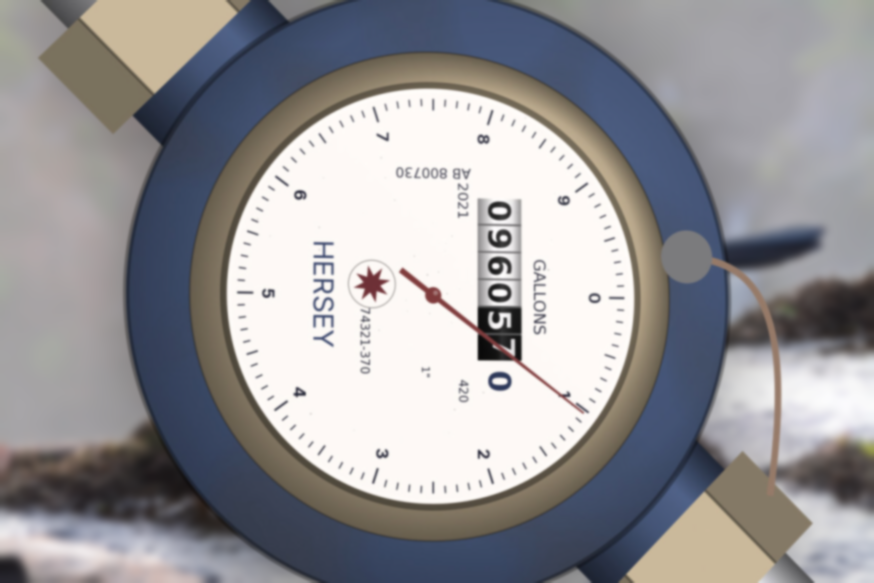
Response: 960571.0 (gal)
